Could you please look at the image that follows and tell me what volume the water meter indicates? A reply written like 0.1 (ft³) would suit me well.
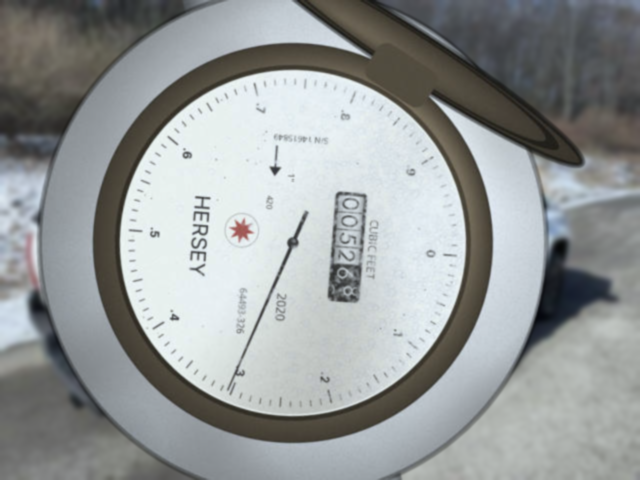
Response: 5268.30 (ft³)
